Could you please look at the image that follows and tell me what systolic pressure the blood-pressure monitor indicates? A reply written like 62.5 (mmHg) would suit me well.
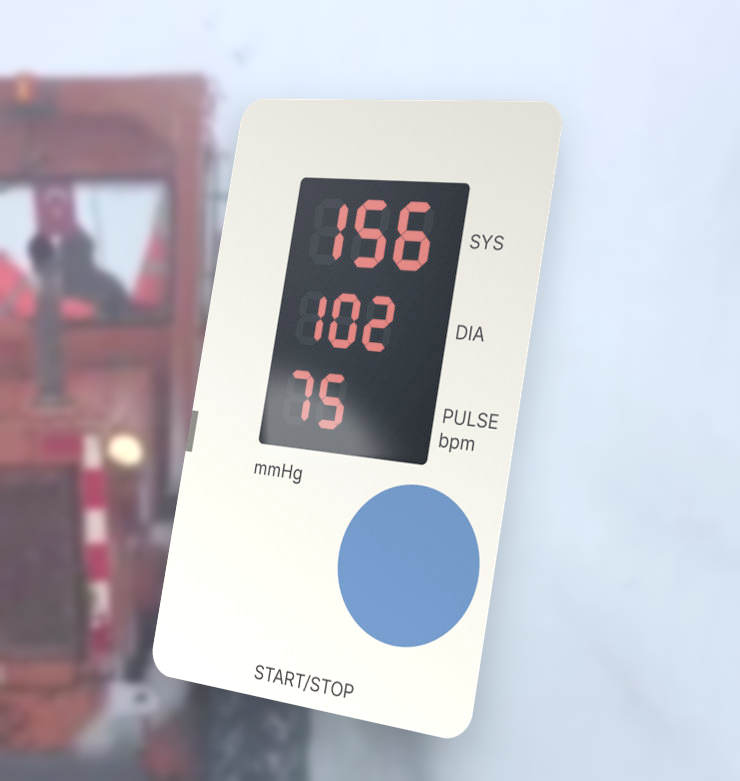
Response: 156 (mmHg)
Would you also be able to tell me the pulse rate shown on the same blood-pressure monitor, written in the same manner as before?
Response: 75 (bpm)
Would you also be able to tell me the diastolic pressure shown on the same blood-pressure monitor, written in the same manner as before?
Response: 102 (mmHg)
